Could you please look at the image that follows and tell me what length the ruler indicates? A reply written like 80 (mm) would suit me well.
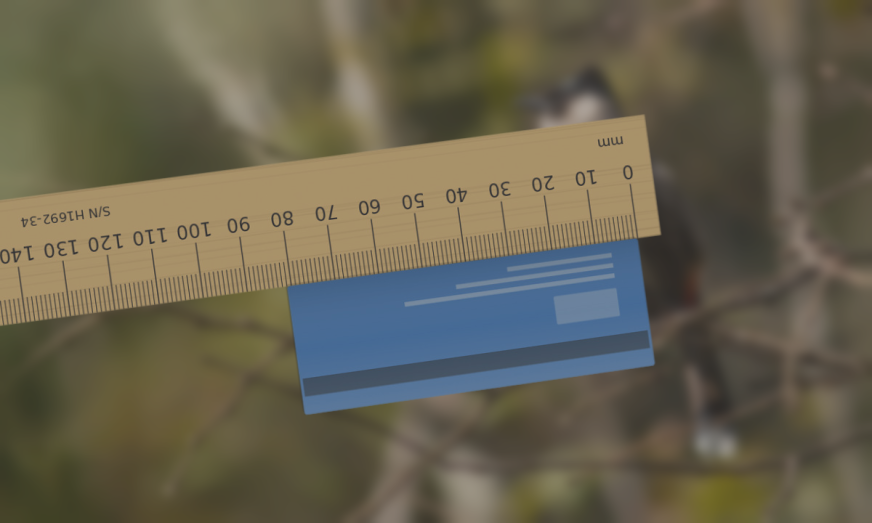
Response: 81 (mm)
